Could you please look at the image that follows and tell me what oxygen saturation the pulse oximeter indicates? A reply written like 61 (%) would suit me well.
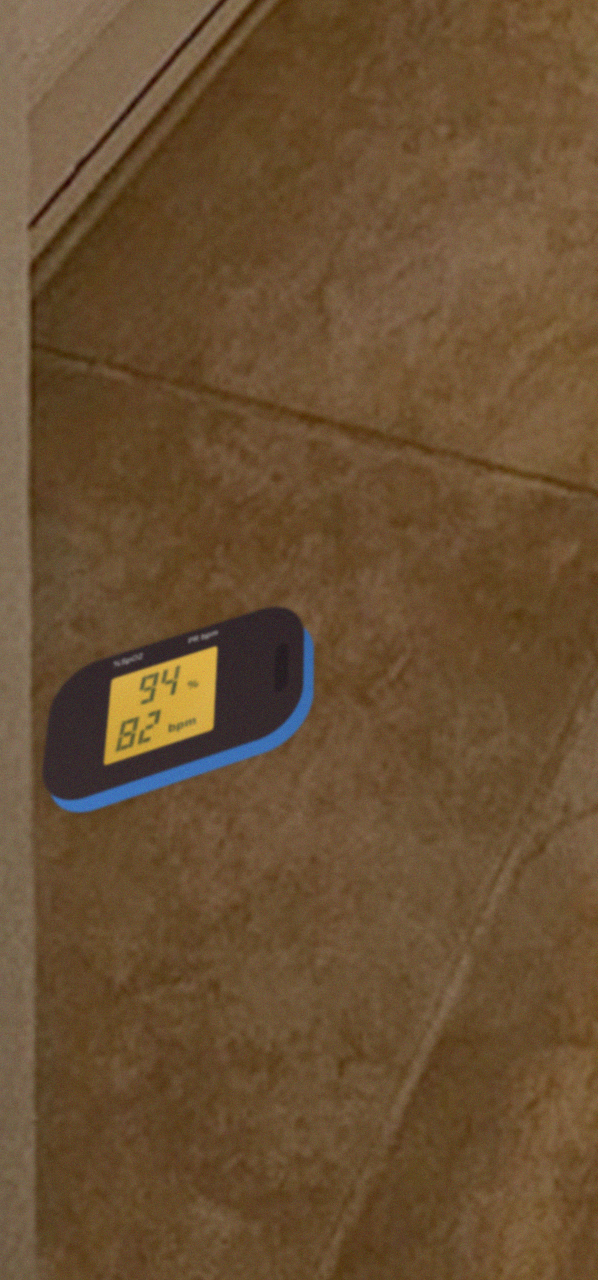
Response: 94 (%)
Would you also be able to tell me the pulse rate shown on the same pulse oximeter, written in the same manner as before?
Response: 82 (bpm)
